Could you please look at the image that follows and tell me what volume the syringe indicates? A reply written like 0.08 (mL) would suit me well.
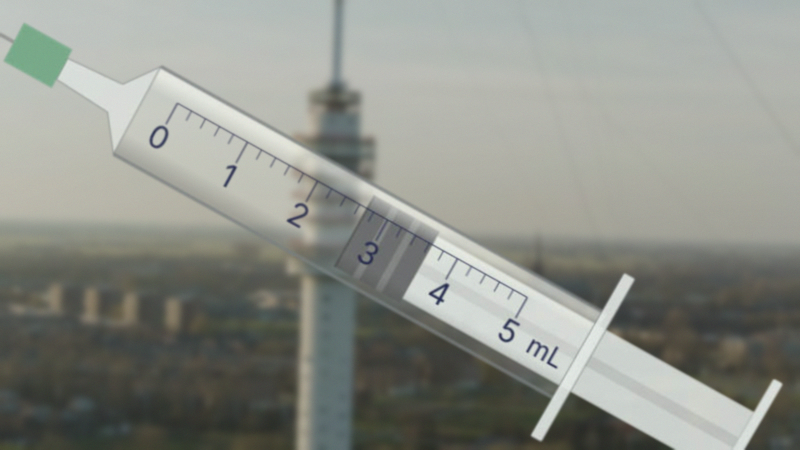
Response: 2.7 (mL)
